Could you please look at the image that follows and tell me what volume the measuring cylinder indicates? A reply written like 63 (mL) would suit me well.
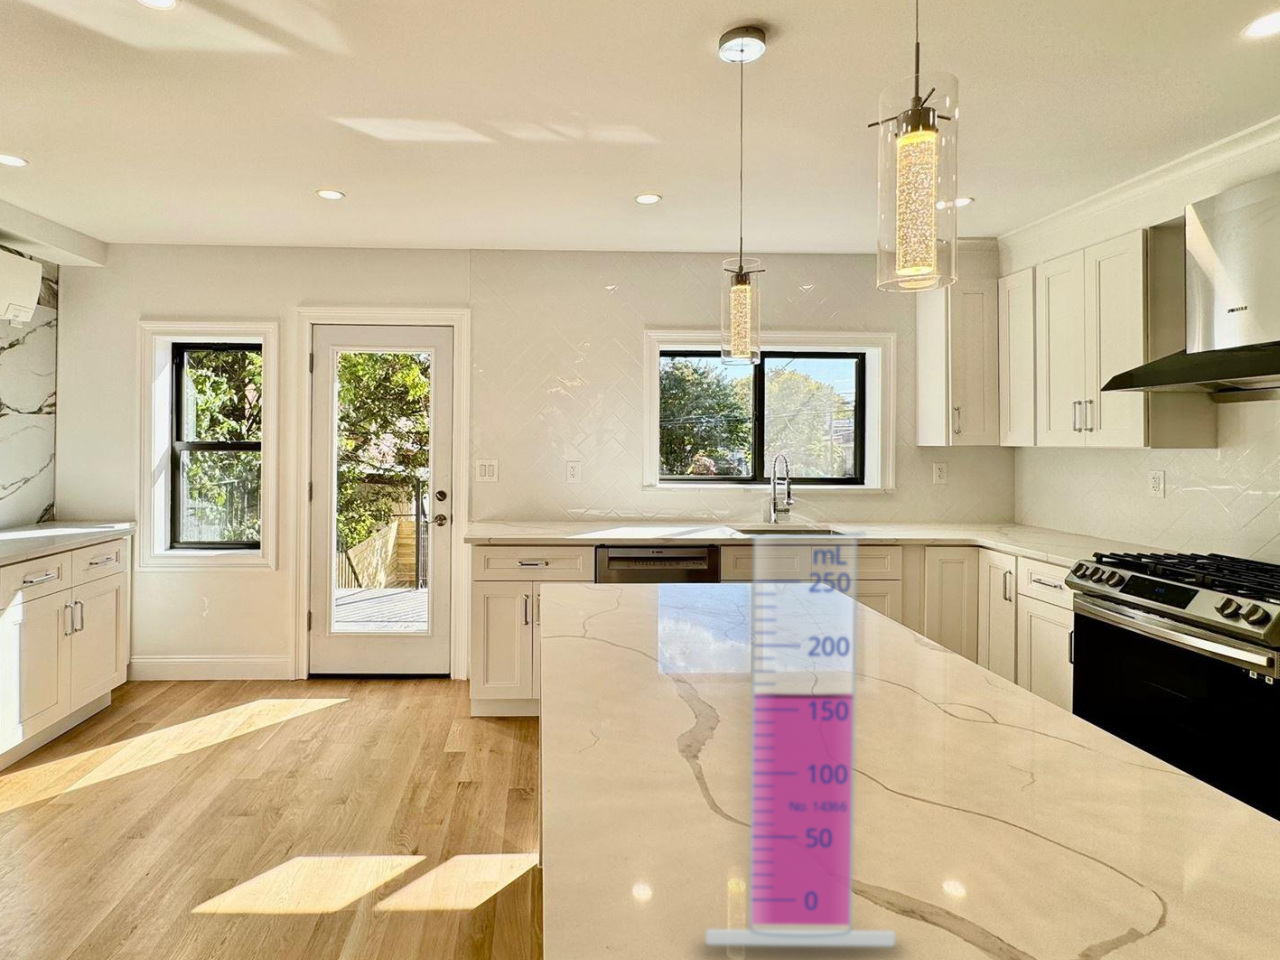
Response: 160 (mL)
